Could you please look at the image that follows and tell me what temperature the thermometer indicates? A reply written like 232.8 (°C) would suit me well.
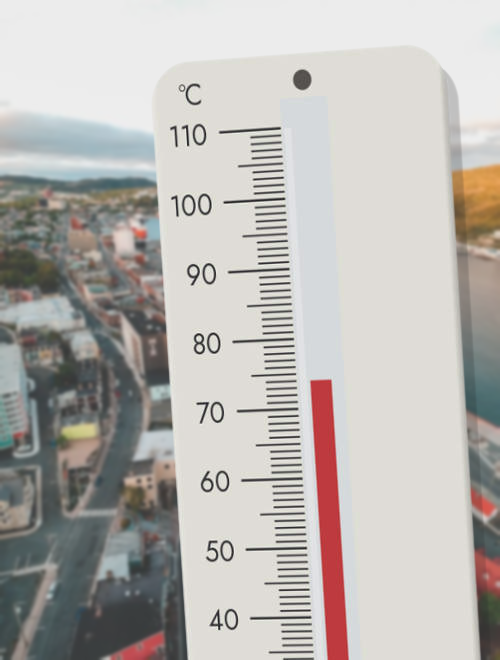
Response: 74 (°C)
